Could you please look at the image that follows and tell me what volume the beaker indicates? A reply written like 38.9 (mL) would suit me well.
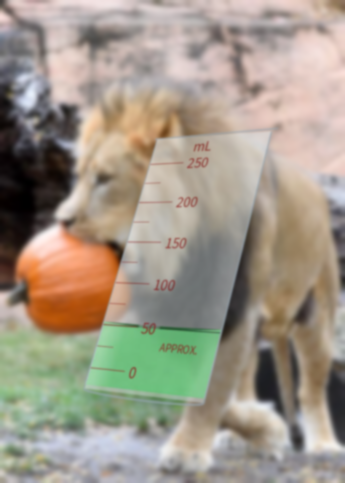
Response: 50 (mL)
